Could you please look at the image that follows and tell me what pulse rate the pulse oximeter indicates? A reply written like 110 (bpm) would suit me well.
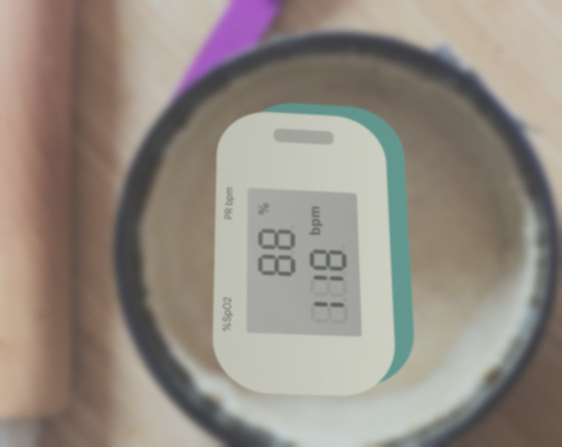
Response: 118 (bpm)
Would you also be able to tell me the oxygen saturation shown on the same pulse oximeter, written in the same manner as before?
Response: 88 (%)
